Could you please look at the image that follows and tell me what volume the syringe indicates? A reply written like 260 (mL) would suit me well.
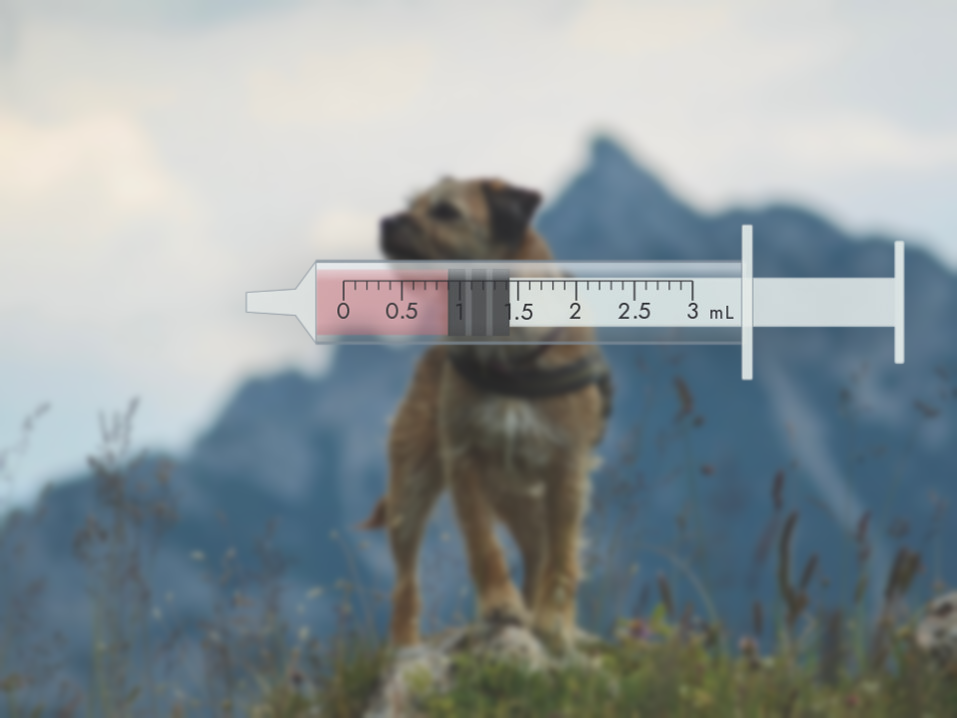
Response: 0.9 (mL)
